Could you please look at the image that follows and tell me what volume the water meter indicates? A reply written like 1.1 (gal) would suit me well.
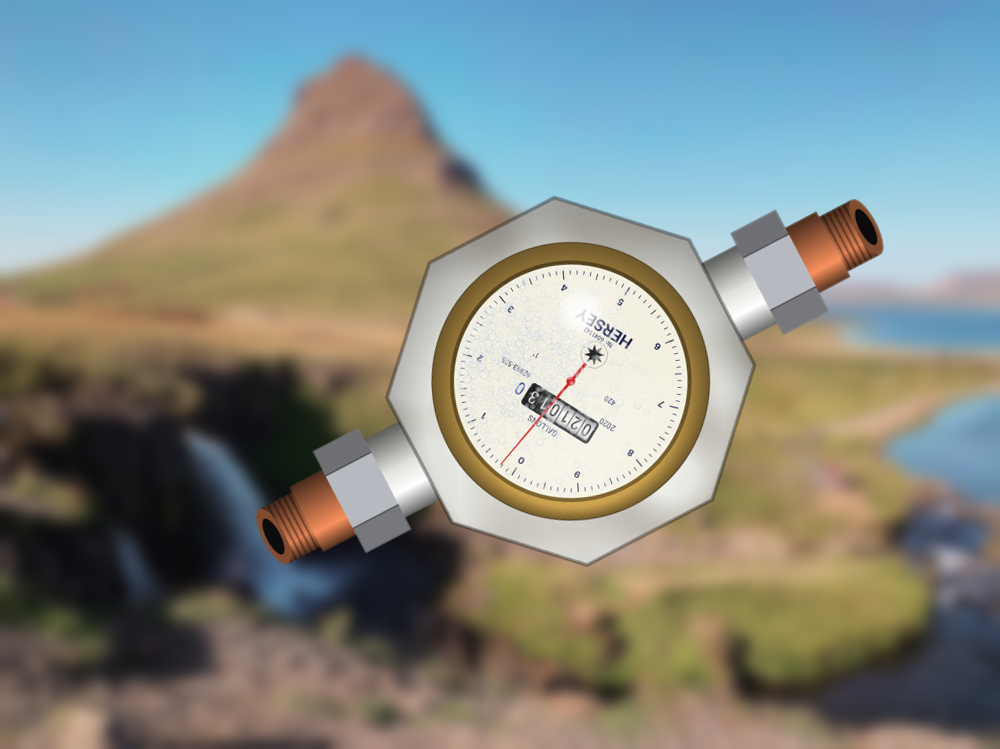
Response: 210130.2 (gal)
